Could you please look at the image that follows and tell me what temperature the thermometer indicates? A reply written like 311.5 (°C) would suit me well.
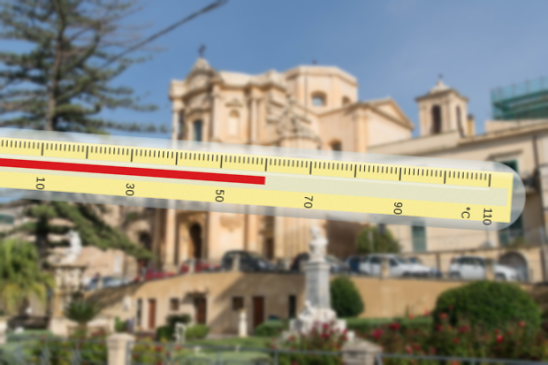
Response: 60 (°C)
